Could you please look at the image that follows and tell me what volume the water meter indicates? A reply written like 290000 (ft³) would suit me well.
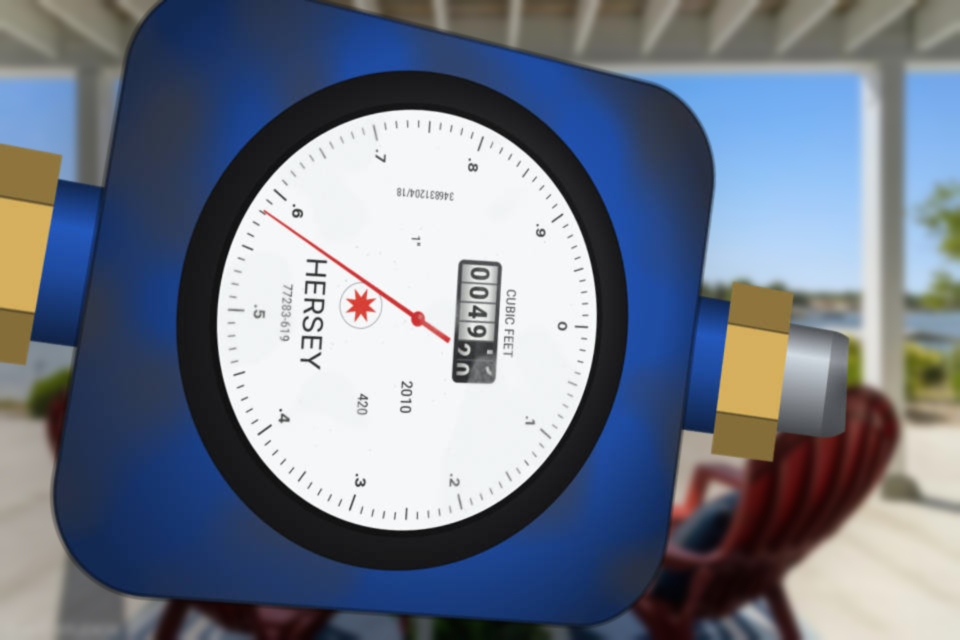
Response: 4919.58 (ft³)
